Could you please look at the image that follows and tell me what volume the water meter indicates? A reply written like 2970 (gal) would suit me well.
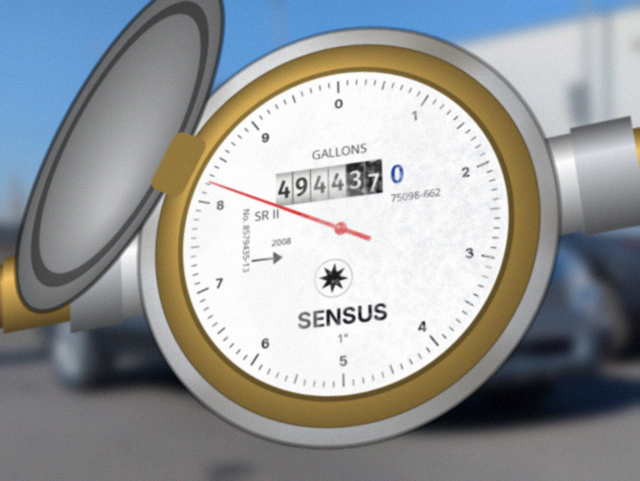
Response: 4944368.2 (gal)
